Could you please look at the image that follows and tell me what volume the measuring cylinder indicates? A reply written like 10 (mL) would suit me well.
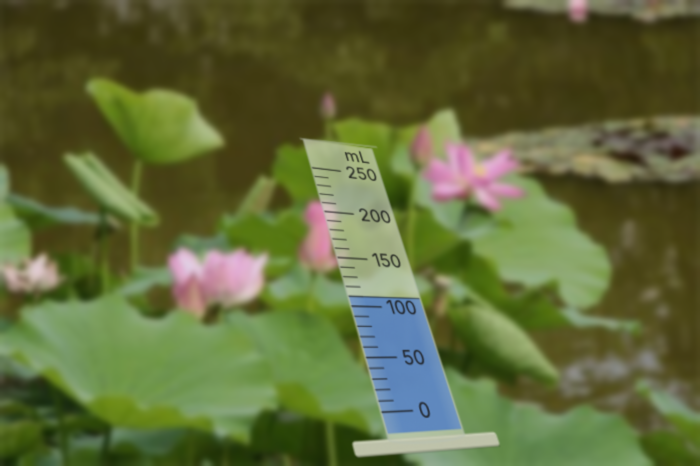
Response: 110 (mL)
